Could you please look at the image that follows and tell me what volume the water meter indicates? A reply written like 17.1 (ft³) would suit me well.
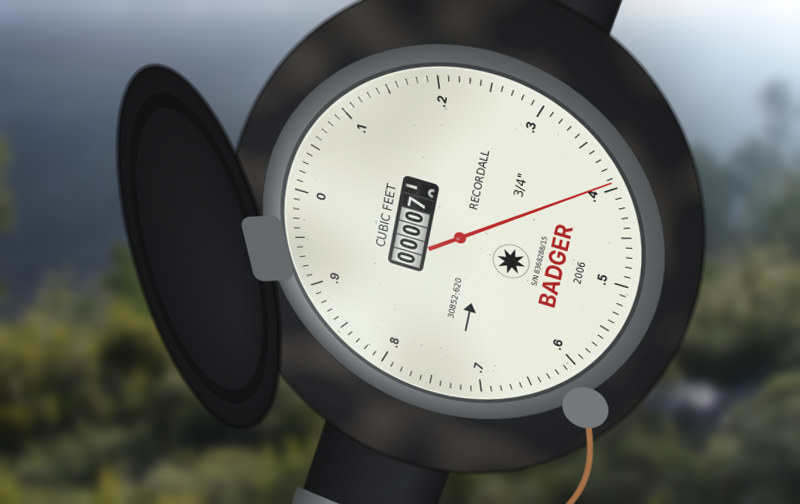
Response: 71.39 (ft³)
